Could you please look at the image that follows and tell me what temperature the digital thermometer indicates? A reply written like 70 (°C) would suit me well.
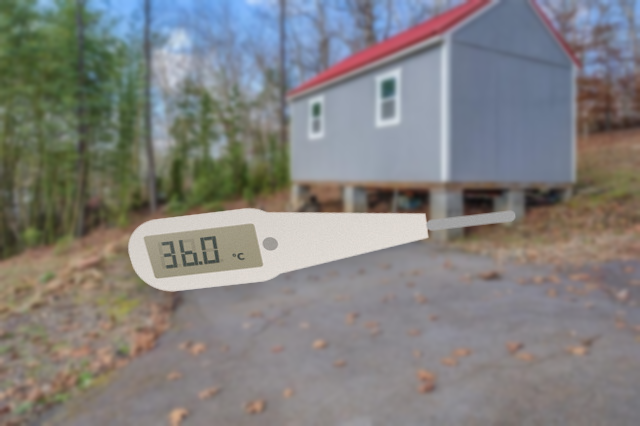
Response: 36.0 (°C)
